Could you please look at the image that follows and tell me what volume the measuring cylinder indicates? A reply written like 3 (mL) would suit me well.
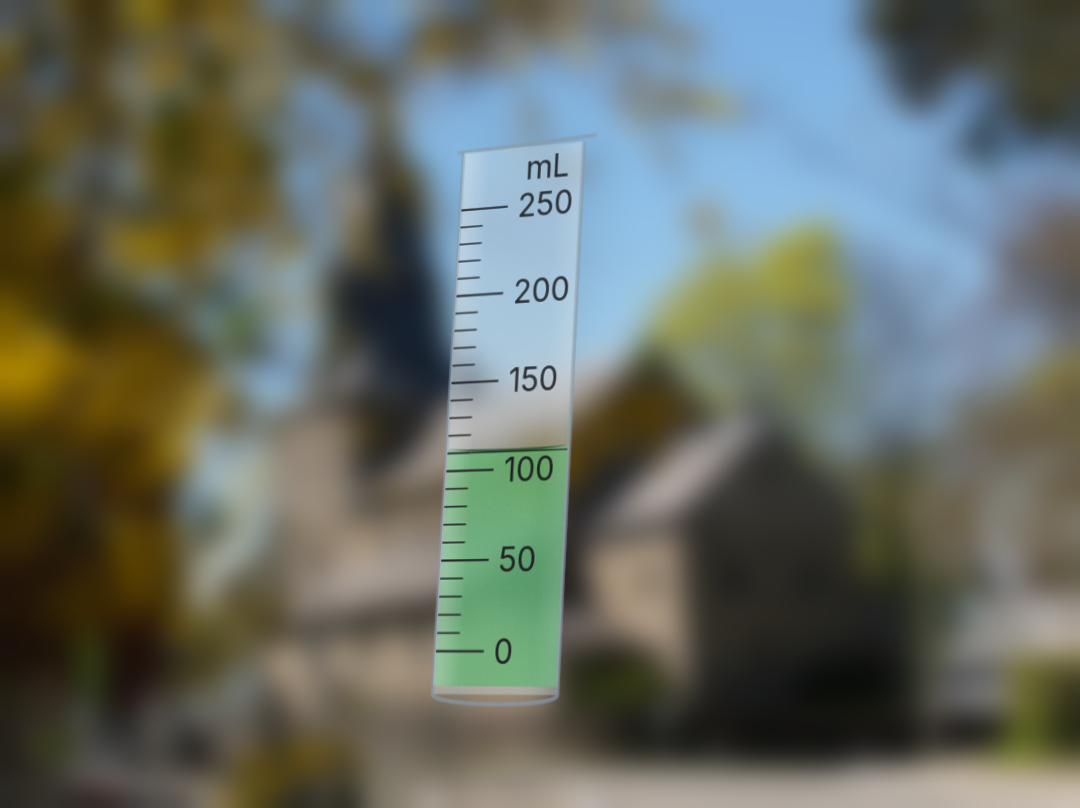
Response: 110 (mL)
